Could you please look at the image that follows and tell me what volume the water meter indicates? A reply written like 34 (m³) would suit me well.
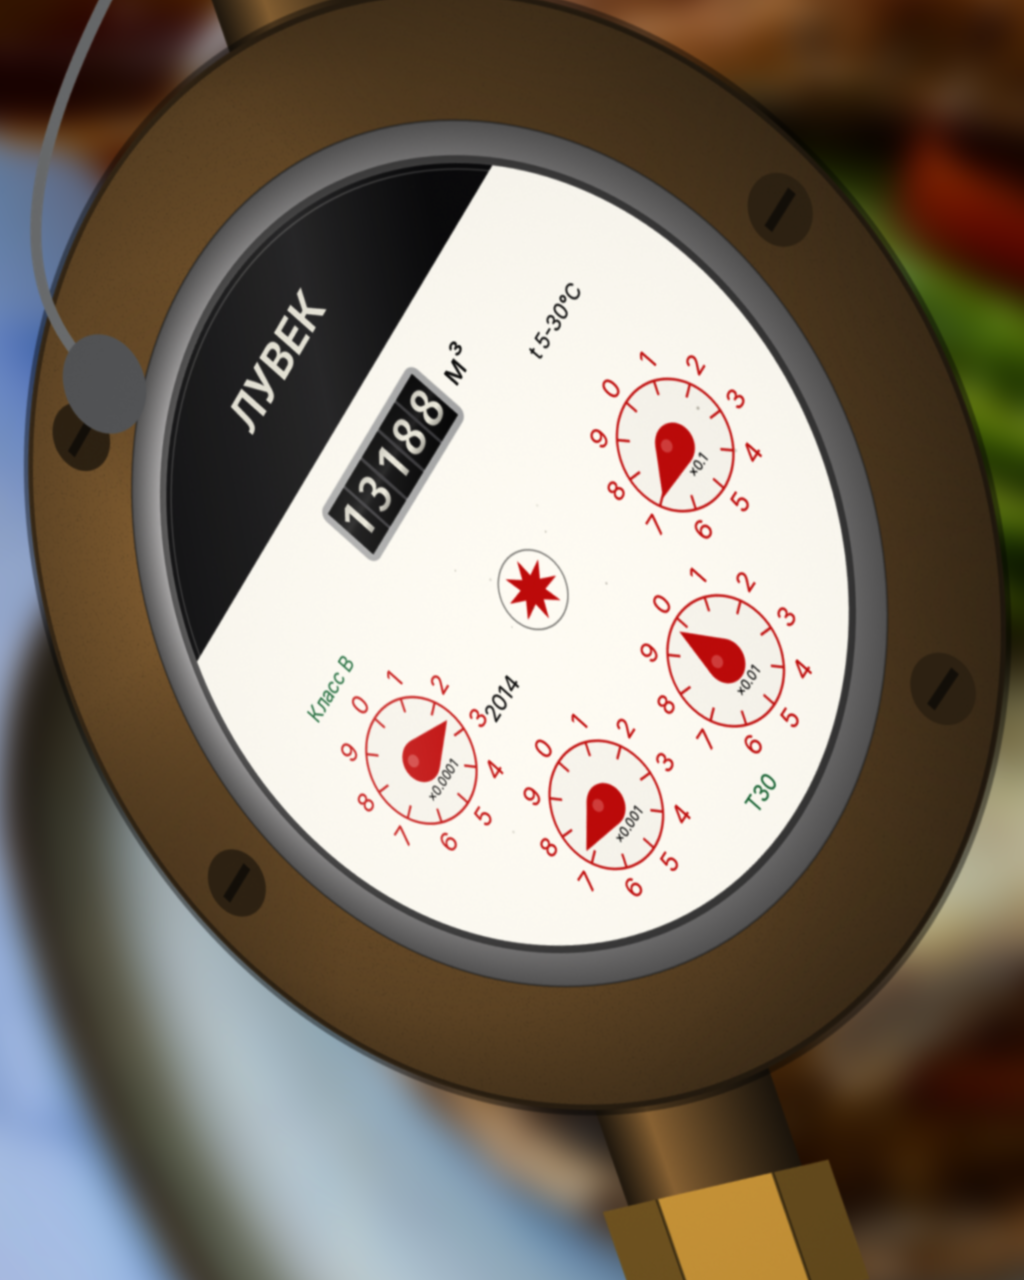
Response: 13188.6972 (m³)
